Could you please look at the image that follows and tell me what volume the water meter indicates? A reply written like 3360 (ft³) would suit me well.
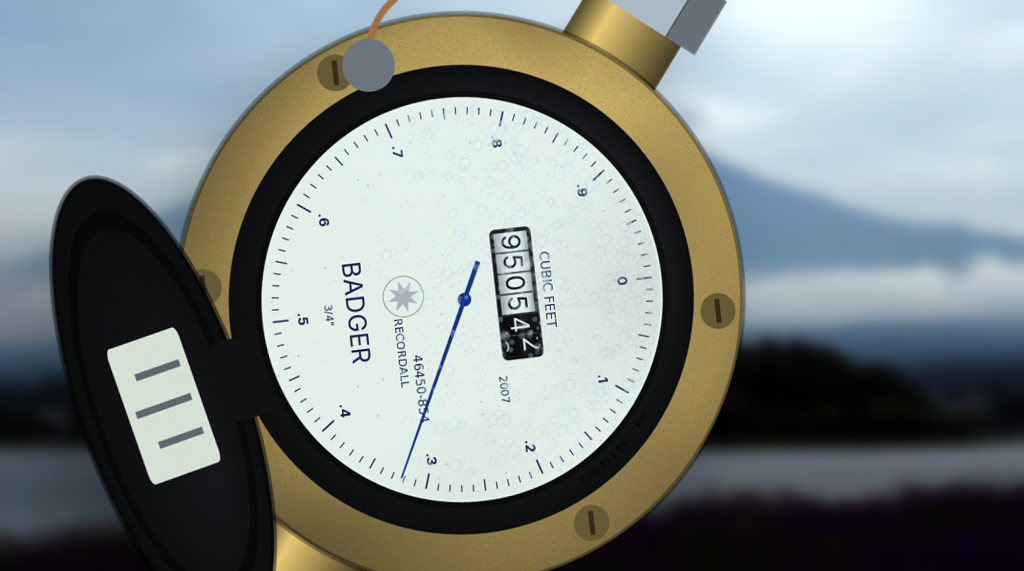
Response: 950542.32 (ft³)
